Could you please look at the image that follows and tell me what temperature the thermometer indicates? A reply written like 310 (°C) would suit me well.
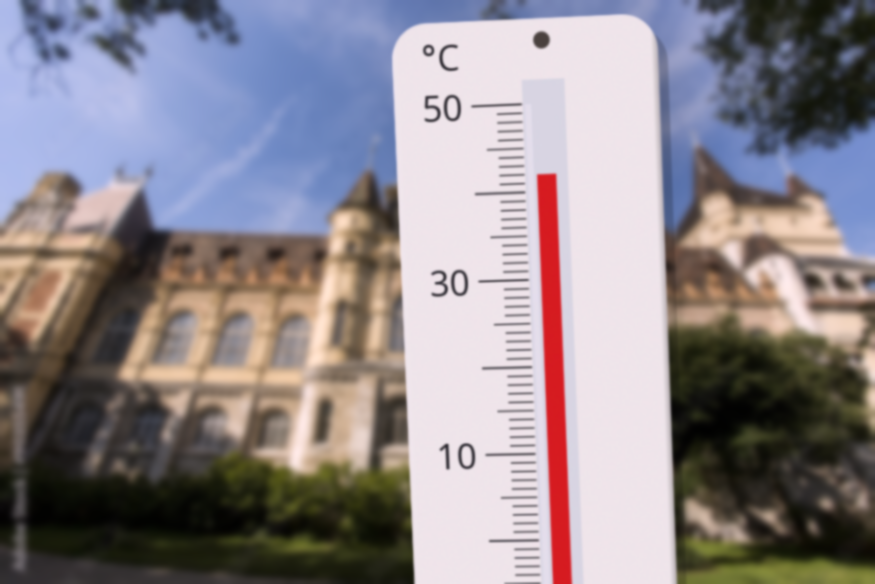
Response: 42 (°C)
